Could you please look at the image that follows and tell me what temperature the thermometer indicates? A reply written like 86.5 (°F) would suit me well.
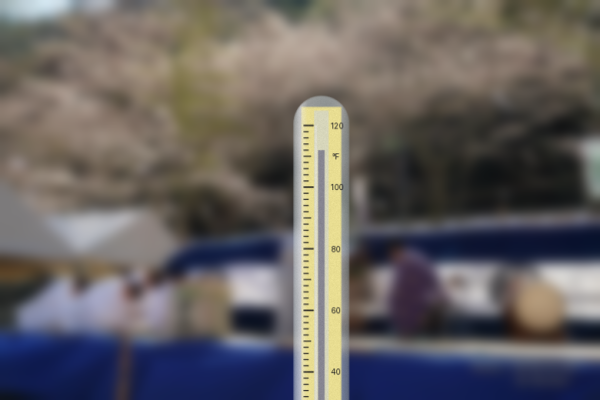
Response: 112 (°F)
